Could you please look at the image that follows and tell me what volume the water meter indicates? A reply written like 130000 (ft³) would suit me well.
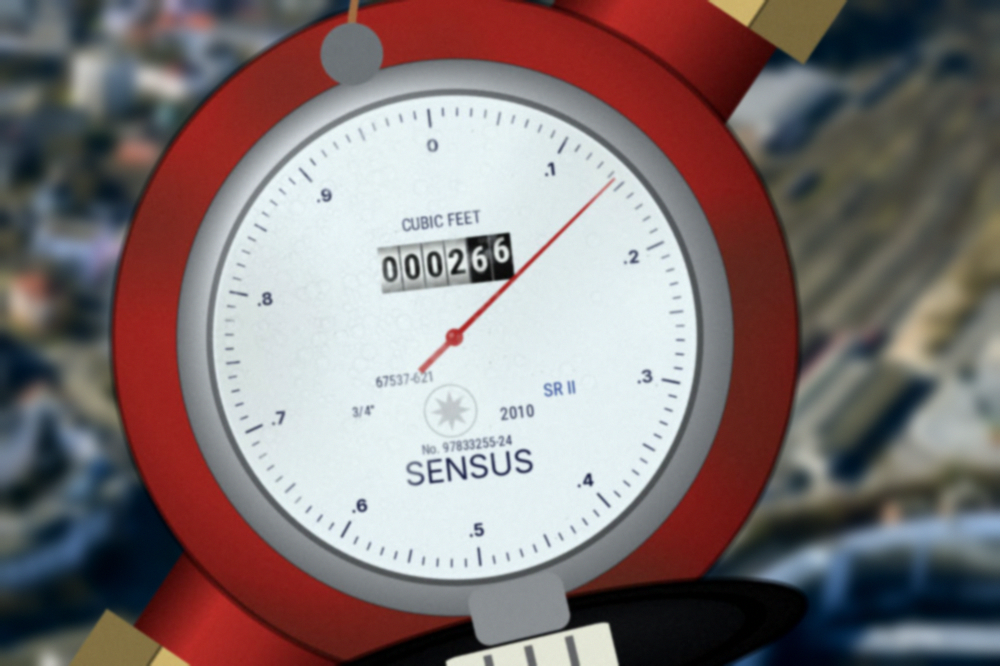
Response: 266.14 (ft³)
